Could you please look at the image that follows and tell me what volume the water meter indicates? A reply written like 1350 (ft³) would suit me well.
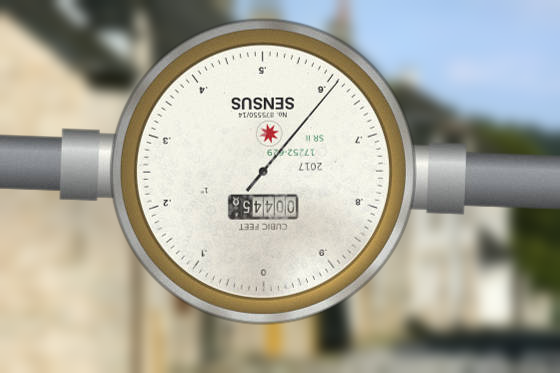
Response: 4457.61 (ft³)
